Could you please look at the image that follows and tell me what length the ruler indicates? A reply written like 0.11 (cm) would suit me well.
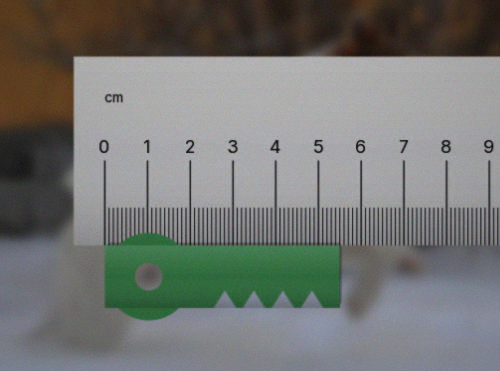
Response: 5.5 (cm)
